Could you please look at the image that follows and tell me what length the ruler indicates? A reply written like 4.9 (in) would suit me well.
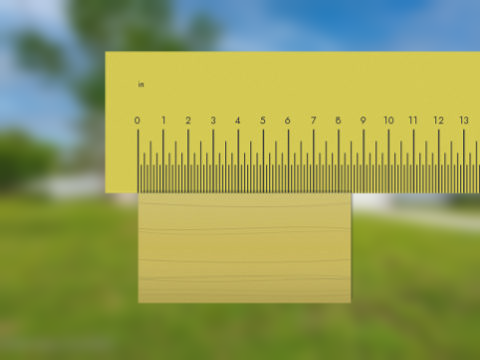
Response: 8.5 (in)
